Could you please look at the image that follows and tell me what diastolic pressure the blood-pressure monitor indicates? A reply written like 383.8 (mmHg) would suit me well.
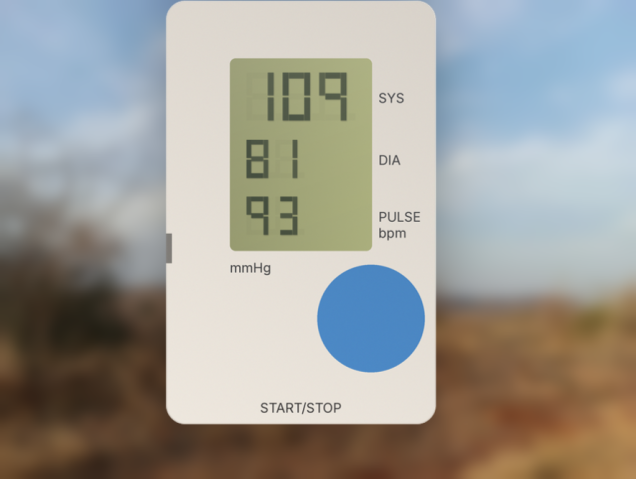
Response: 81 (mmHg)
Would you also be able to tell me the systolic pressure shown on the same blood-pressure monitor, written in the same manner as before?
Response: 109 (mmHg)
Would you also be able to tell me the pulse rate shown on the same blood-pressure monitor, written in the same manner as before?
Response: 93 (bpm)
